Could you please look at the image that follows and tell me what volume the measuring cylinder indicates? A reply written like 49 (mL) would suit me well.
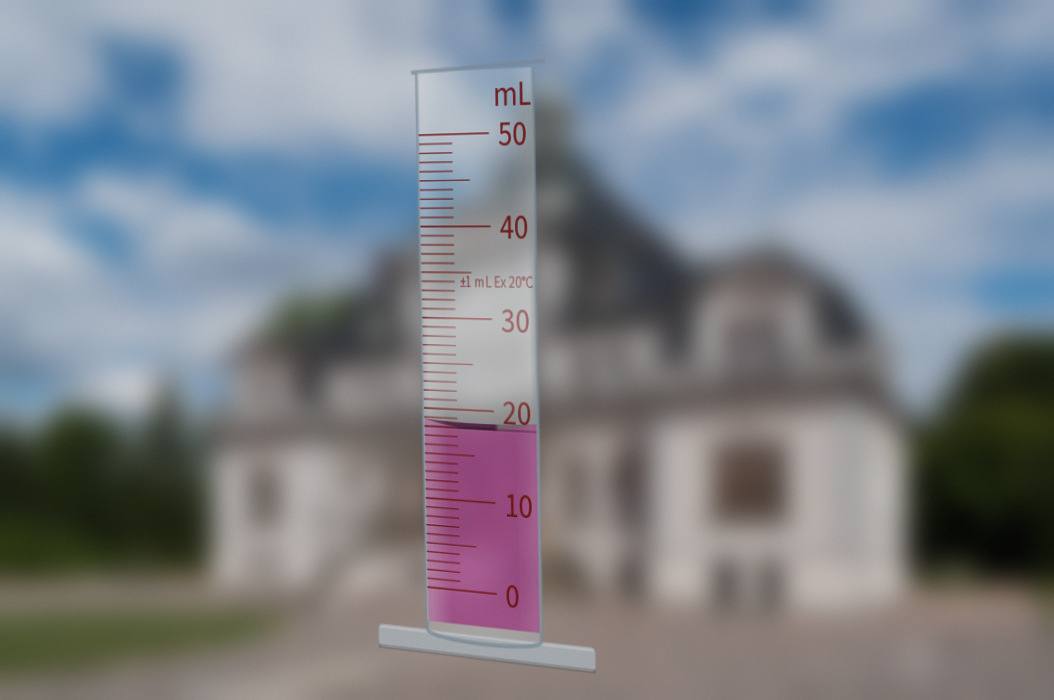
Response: 18 (mL)
